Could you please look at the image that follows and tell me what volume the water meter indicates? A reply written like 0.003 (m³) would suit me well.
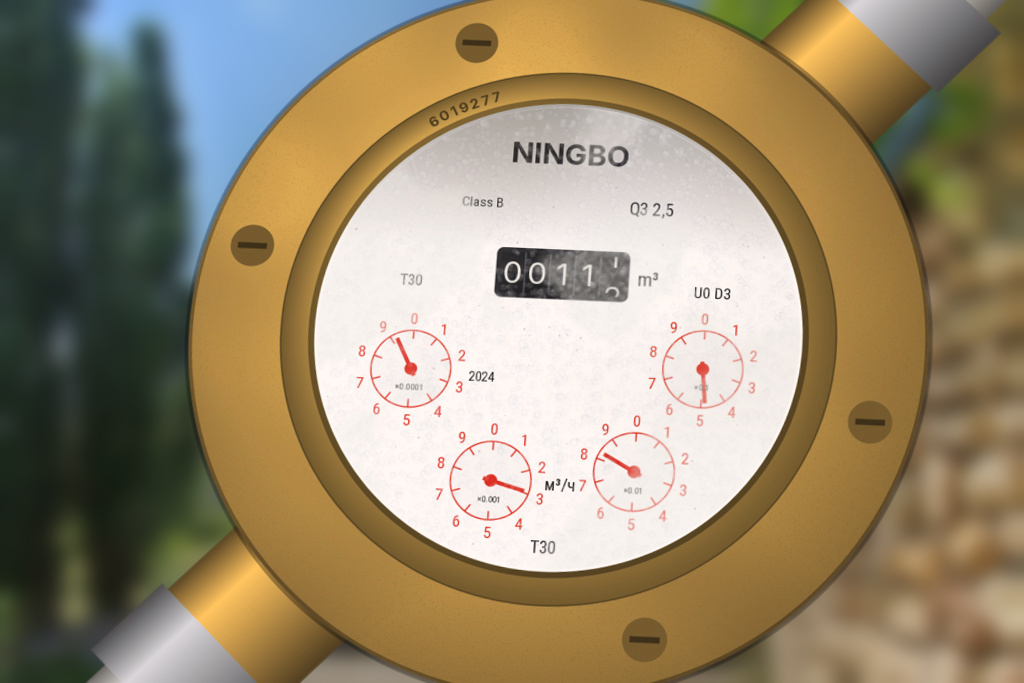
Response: 111.4829 (m³)
